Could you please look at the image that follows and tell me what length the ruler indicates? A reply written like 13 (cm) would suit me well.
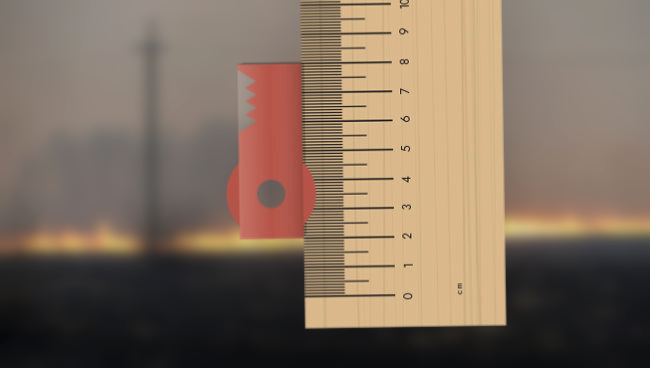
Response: 6 (cm)
